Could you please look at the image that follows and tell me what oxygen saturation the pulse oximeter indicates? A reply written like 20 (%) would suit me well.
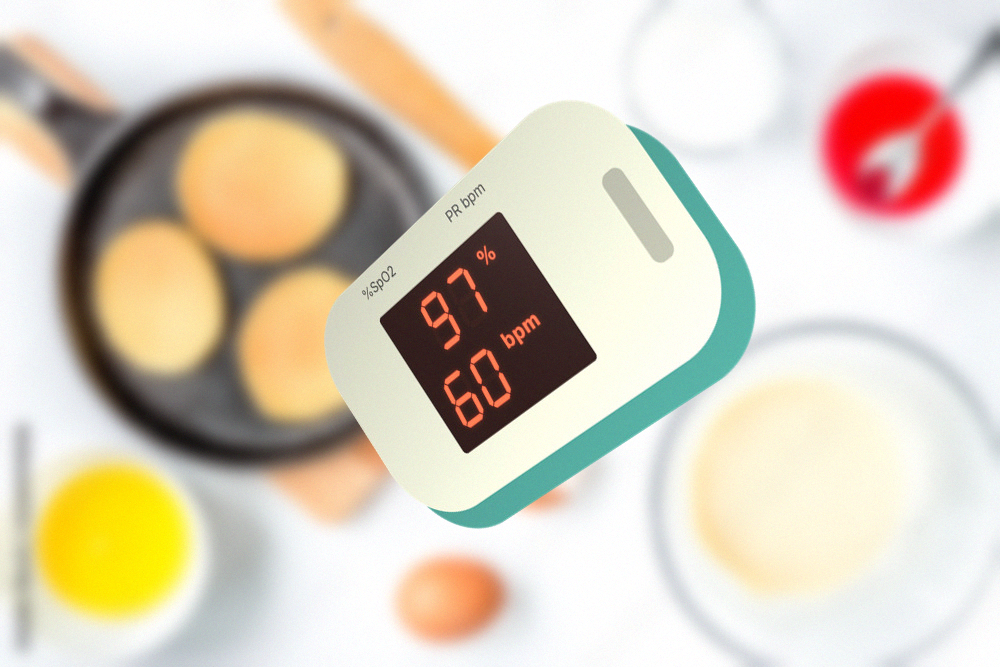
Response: 97 (%)
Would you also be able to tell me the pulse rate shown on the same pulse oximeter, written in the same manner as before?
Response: 60 (bpm)
